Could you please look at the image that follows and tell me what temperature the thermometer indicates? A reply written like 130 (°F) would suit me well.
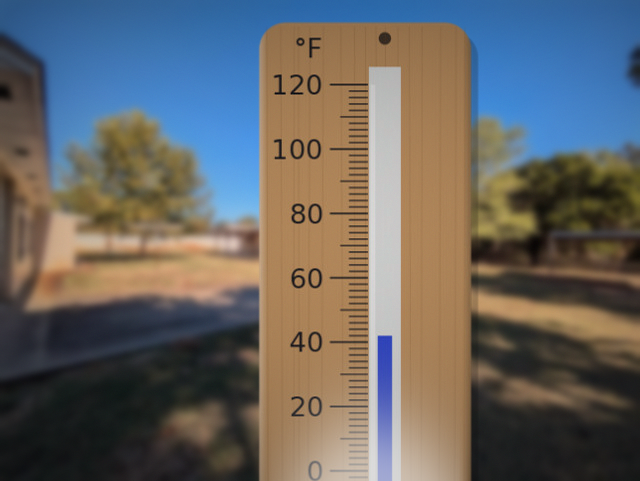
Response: 42 (°F)
